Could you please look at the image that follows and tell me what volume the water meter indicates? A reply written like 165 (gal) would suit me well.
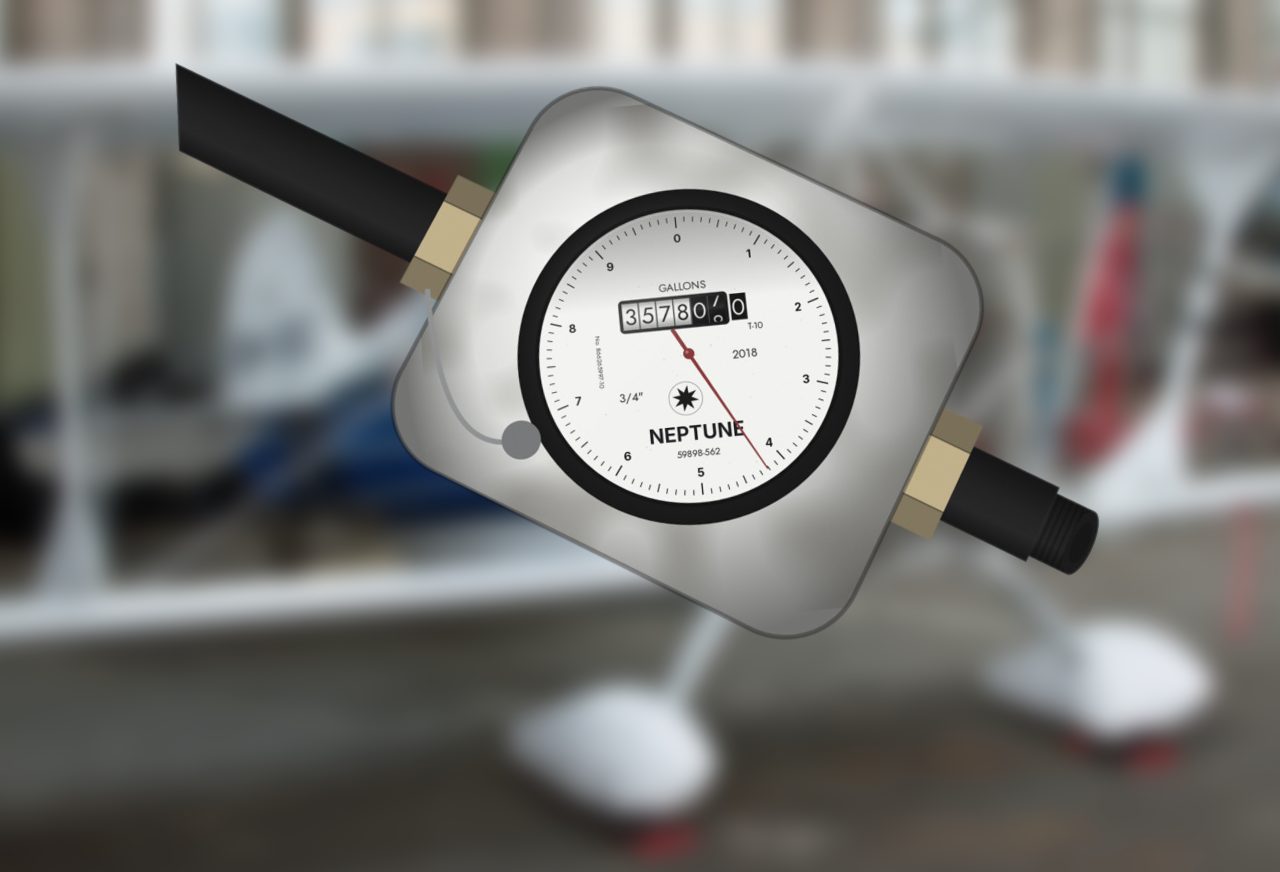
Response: 3578074.2 (gal)
